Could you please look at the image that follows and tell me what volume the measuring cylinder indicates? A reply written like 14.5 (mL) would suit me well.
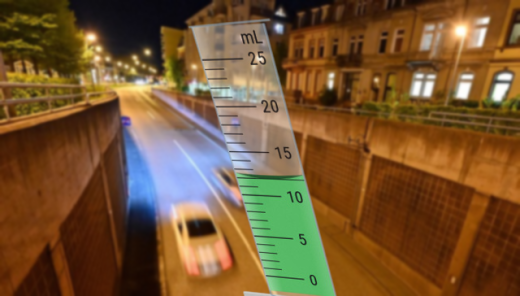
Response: 12 (mL)
